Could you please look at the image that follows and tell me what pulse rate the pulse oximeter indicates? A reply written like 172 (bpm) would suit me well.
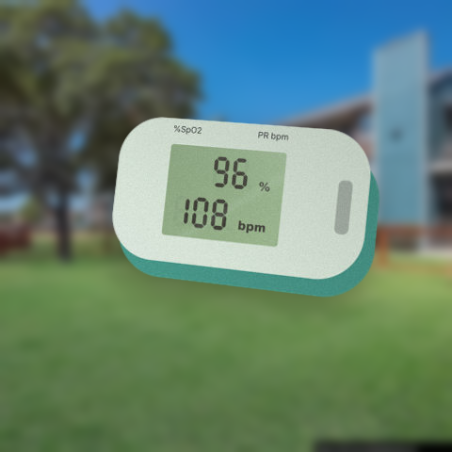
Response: 108 (bpm)
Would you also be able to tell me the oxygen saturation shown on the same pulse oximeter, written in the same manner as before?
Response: 96 (%)
